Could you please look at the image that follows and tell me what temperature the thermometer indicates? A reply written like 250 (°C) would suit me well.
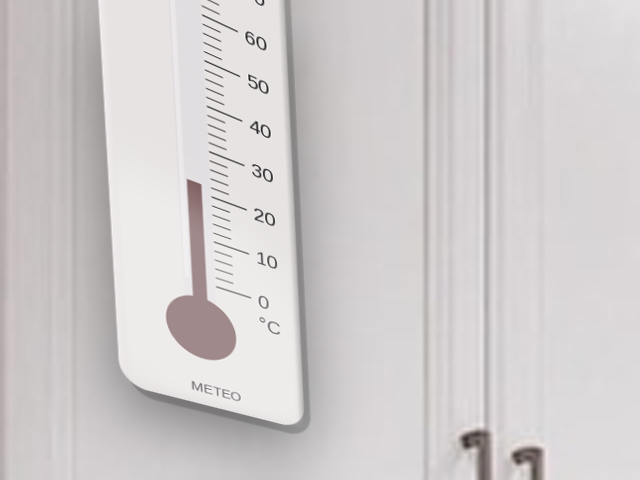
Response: 22 (°C)
